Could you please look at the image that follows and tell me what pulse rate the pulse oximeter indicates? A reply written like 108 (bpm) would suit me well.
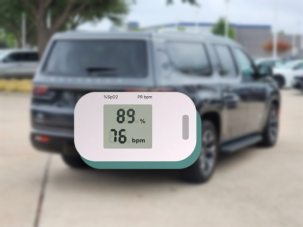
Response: 76 (bpm)
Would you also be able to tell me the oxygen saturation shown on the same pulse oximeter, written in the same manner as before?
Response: 89 (%)
